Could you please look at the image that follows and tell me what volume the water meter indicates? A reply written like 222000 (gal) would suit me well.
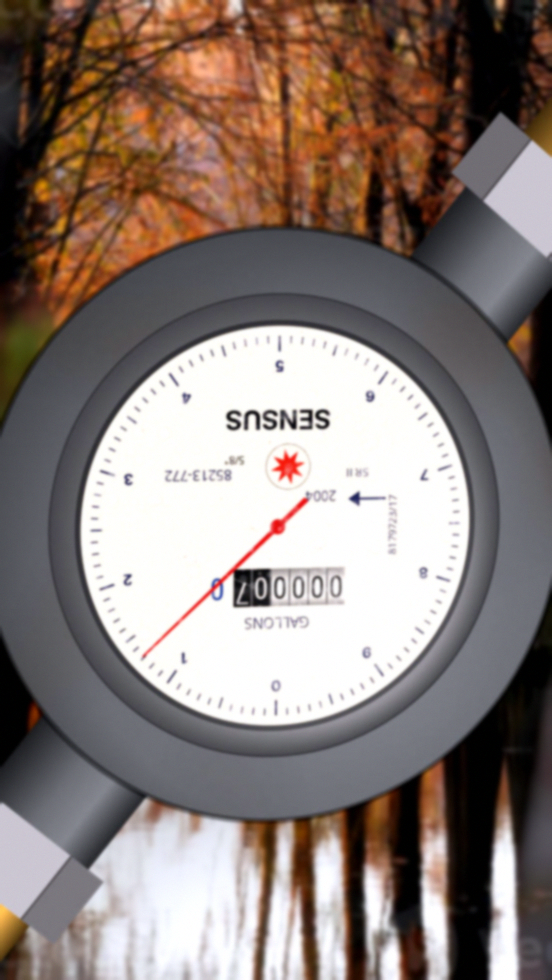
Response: 71.3 (gal)
